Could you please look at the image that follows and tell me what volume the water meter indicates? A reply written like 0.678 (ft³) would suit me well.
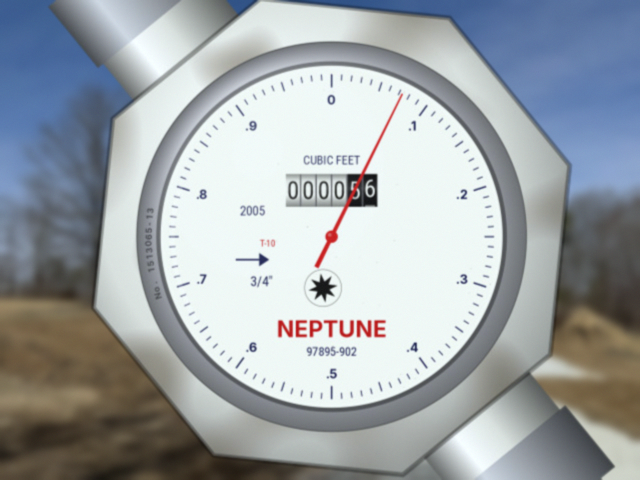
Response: 56.07 (ft³)
